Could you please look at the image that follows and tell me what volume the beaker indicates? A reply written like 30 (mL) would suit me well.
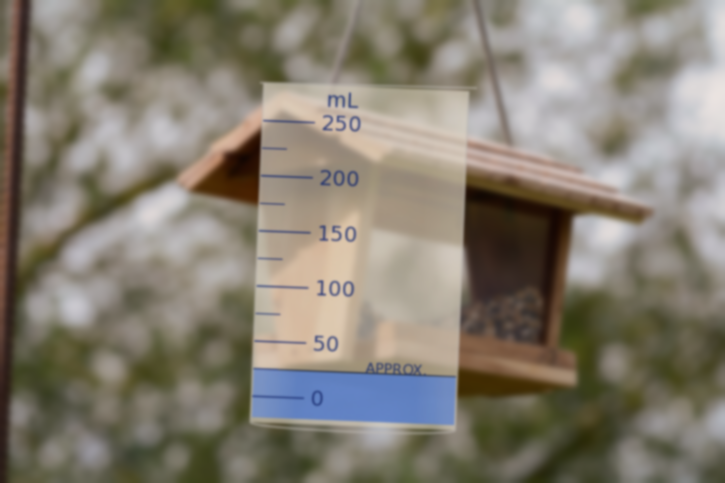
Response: 25 (mL)
